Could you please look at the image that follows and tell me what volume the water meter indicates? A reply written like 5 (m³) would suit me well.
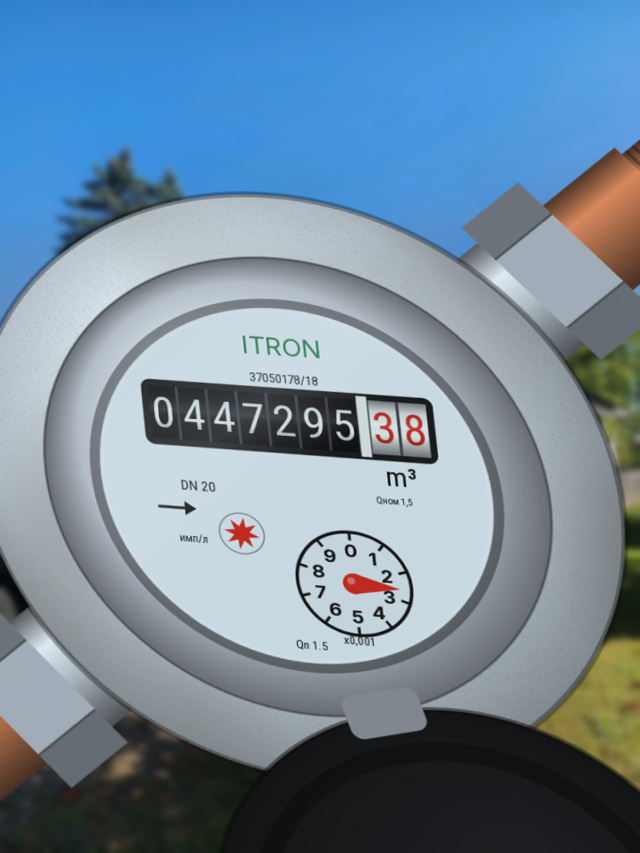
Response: 447295.382 (m³)
